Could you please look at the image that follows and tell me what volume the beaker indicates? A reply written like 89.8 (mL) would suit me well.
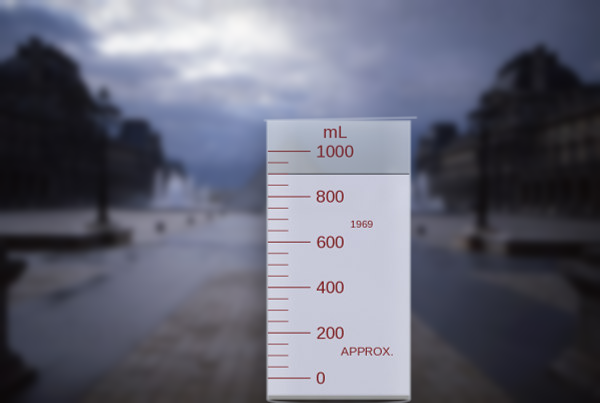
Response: 900 (mL)
